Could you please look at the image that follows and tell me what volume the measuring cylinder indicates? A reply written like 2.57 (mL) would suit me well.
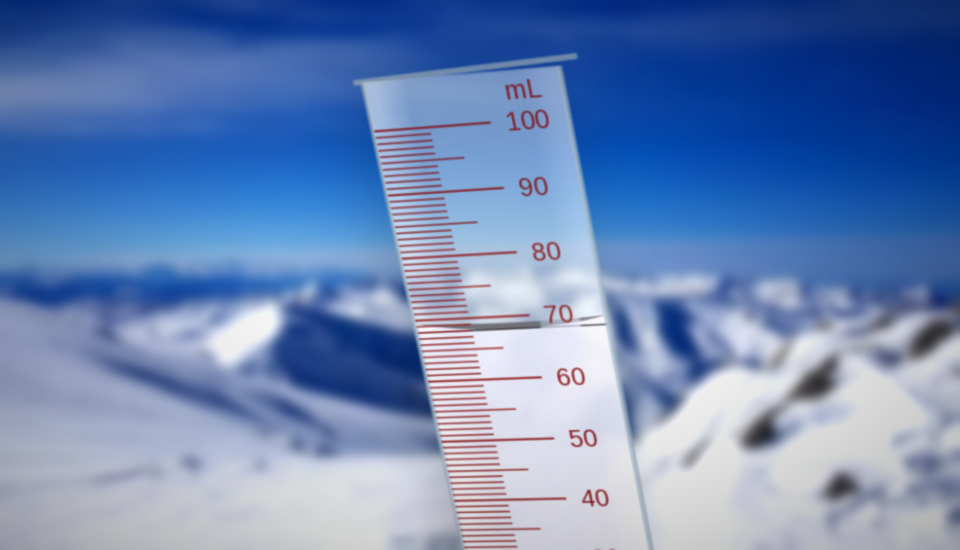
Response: 68 (mL)
